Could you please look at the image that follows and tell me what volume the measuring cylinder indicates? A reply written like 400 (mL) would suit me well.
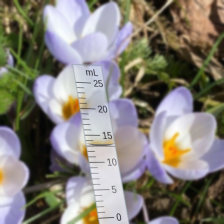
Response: 13 (mL)
